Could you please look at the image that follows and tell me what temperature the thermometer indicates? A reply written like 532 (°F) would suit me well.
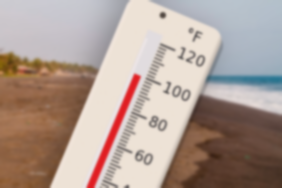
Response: 100 (°F)
